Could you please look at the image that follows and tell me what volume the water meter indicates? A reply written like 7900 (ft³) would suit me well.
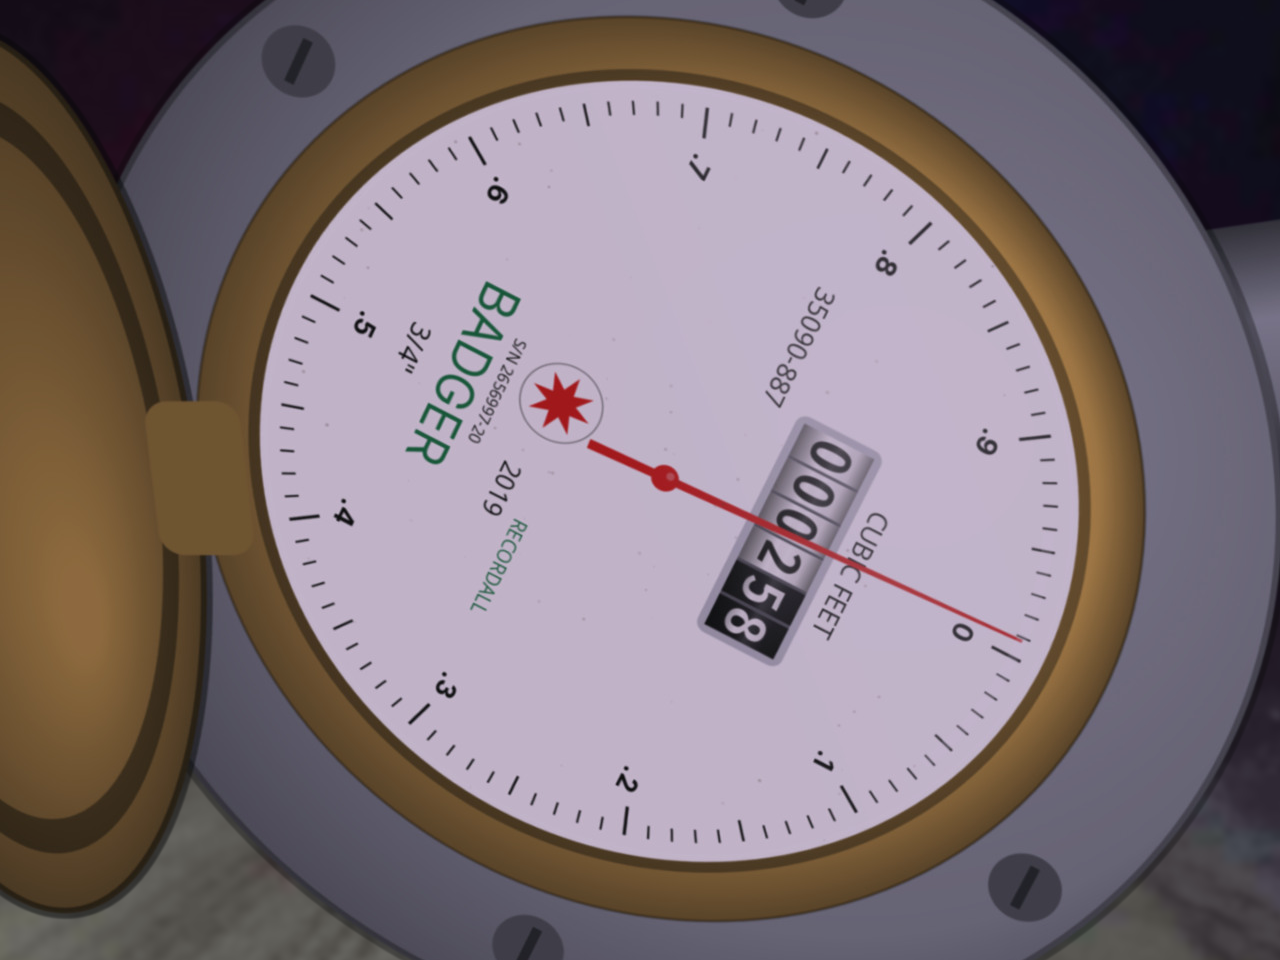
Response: 257.99 (ft³)
